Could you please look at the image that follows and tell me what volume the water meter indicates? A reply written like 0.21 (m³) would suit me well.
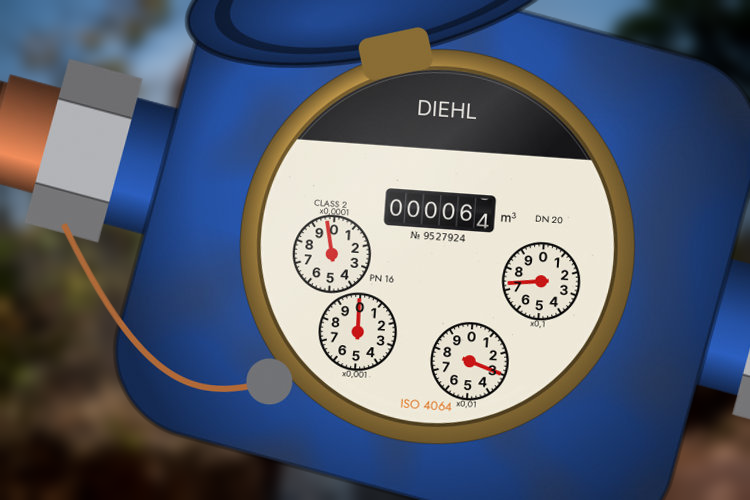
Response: 63.7299 (m³)
